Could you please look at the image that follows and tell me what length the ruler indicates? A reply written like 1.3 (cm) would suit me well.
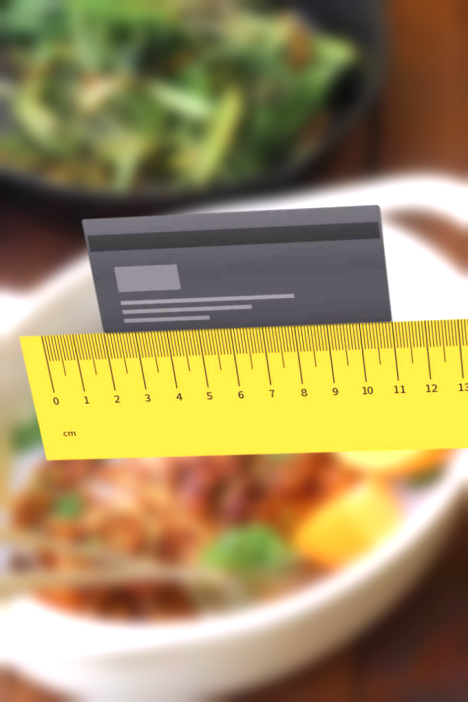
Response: 9 (cm)
